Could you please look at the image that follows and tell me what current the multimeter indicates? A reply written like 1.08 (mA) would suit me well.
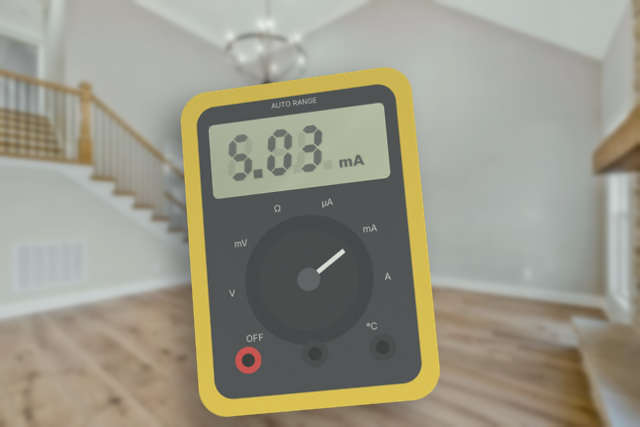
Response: 5.03 (mA)
